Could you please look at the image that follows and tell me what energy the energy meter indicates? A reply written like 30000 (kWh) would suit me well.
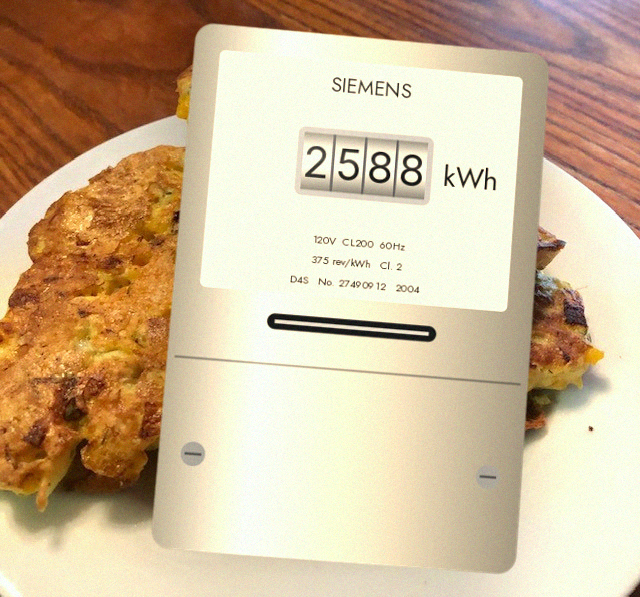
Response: 2588 (kWh)
